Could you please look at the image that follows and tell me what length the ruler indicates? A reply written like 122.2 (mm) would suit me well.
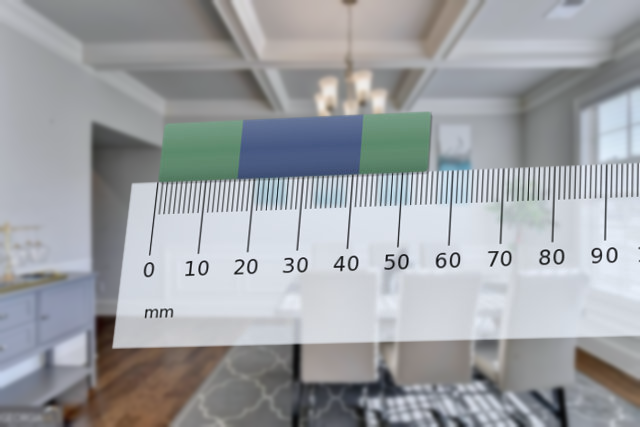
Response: 55 (mm)
